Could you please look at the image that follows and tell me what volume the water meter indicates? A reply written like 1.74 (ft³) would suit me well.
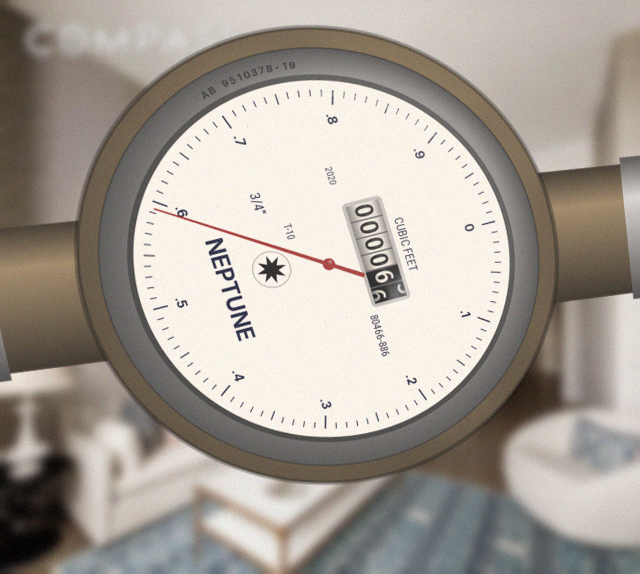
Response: 65.59 (ft³)
